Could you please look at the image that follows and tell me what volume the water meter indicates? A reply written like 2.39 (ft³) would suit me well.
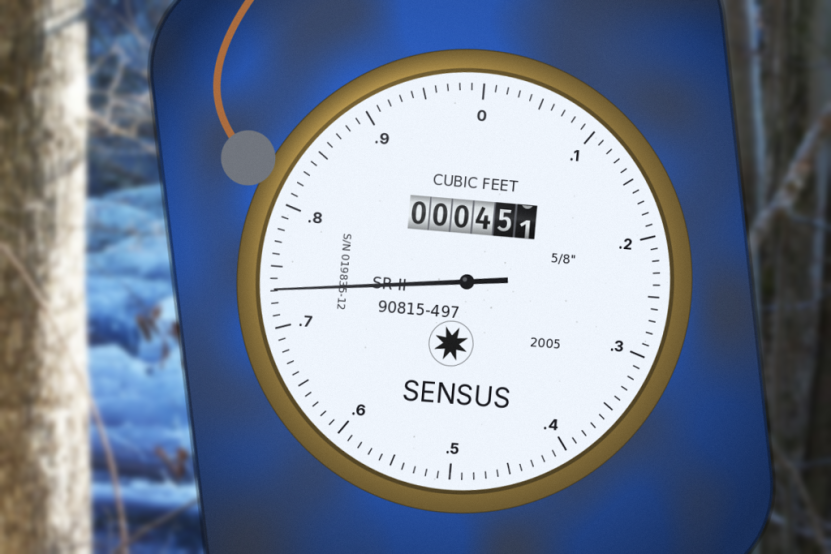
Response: 450.73 (ft³)
